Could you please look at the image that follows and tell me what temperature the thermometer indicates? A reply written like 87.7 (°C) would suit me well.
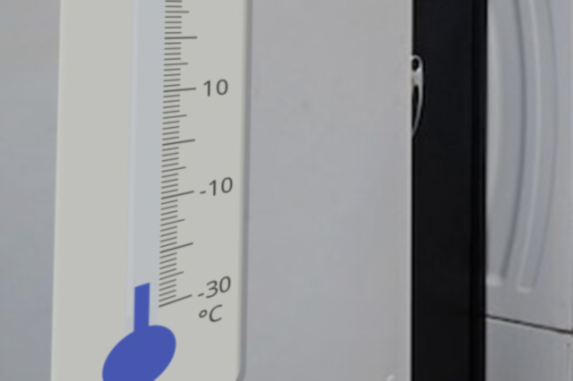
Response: -25 (°C)
